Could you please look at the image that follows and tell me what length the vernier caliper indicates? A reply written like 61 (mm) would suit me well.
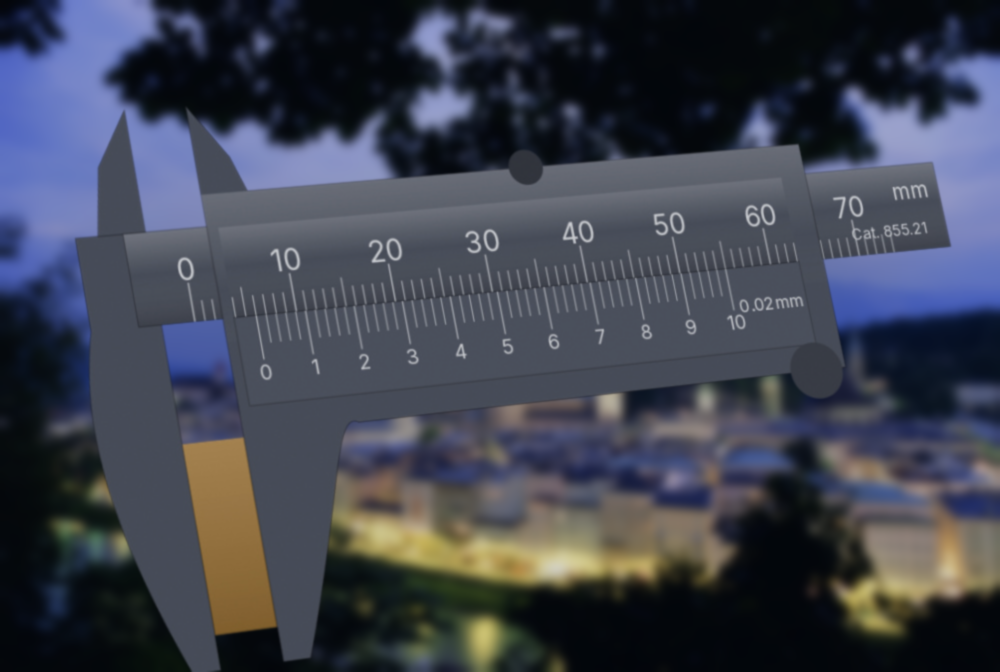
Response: 6.0 (mm)
